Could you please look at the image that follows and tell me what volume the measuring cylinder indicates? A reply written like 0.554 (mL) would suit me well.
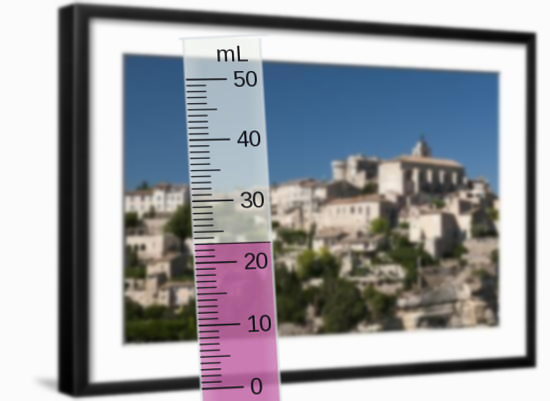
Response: 23 (mL)
